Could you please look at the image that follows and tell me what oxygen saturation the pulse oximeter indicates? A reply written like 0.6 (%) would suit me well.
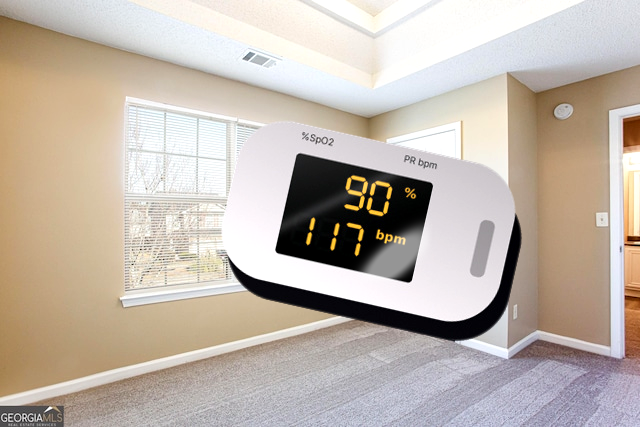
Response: 90 (%)
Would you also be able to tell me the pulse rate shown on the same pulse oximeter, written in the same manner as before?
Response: 117 (bpm)
